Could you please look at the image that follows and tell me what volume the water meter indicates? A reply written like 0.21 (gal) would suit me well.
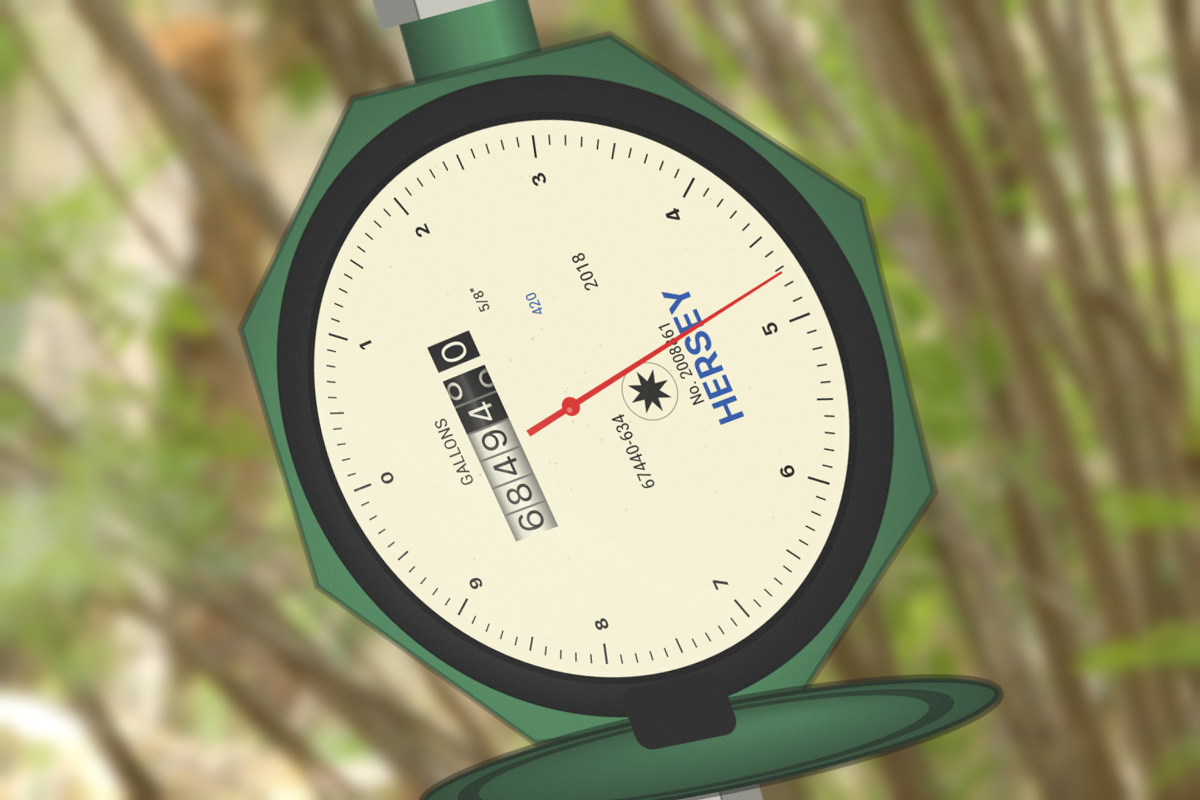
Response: 6849484.7 (gal)
